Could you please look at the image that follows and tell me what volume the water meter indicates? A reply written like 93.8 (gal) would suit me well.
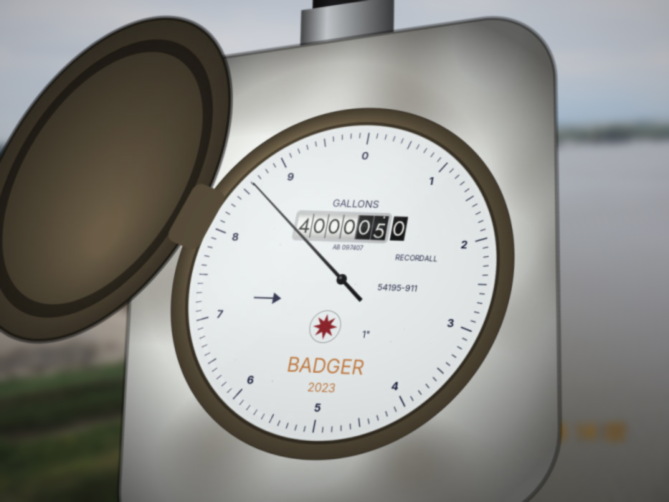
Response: 4000048.6 (gal)
